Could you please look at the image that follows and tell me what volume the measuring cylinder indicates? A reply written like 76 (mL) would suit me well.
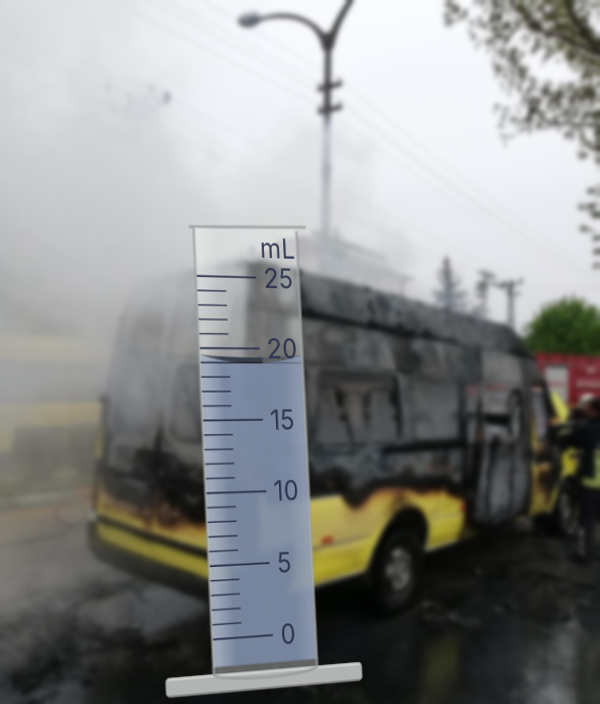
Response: 19 (mL)
